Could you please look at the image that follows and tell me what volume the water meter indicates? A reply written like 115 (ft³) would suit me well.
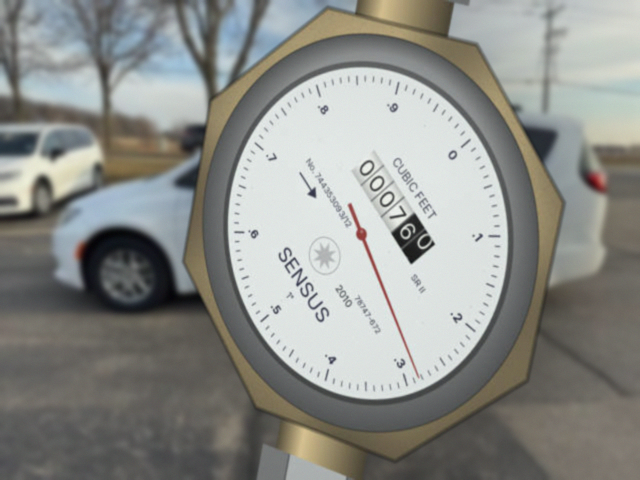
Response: 760.28 (ft³)
